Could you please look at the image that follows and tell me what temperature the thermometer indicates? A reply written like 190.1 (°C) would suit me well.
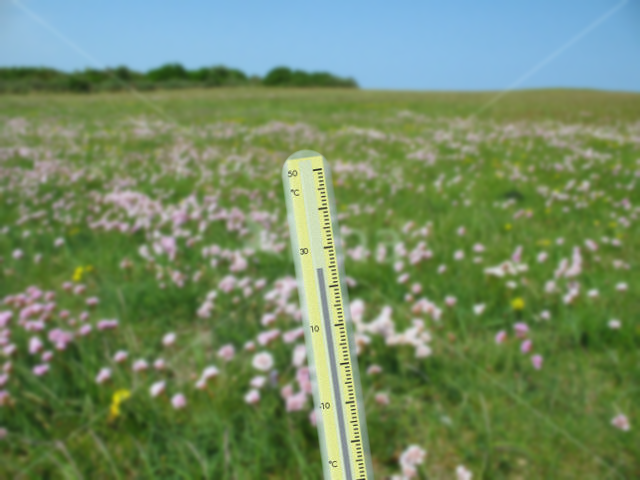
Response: 25 (°C)
